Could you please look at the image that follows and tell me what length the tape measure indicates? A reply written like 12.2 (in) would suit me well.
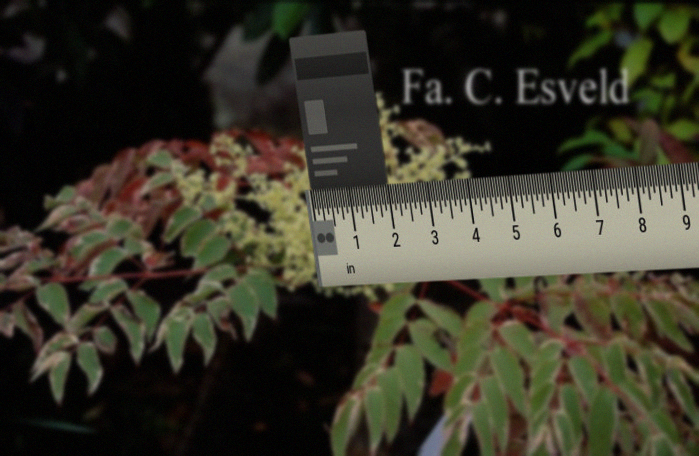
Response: 2 (in)
